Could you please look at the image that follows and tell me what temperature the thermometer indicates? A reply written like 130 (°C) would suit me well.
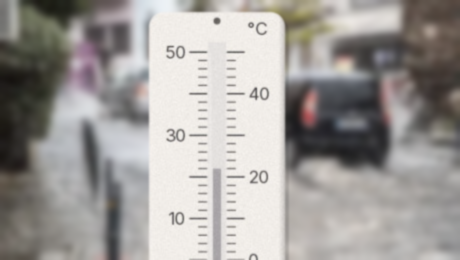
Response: 22 (°C)
